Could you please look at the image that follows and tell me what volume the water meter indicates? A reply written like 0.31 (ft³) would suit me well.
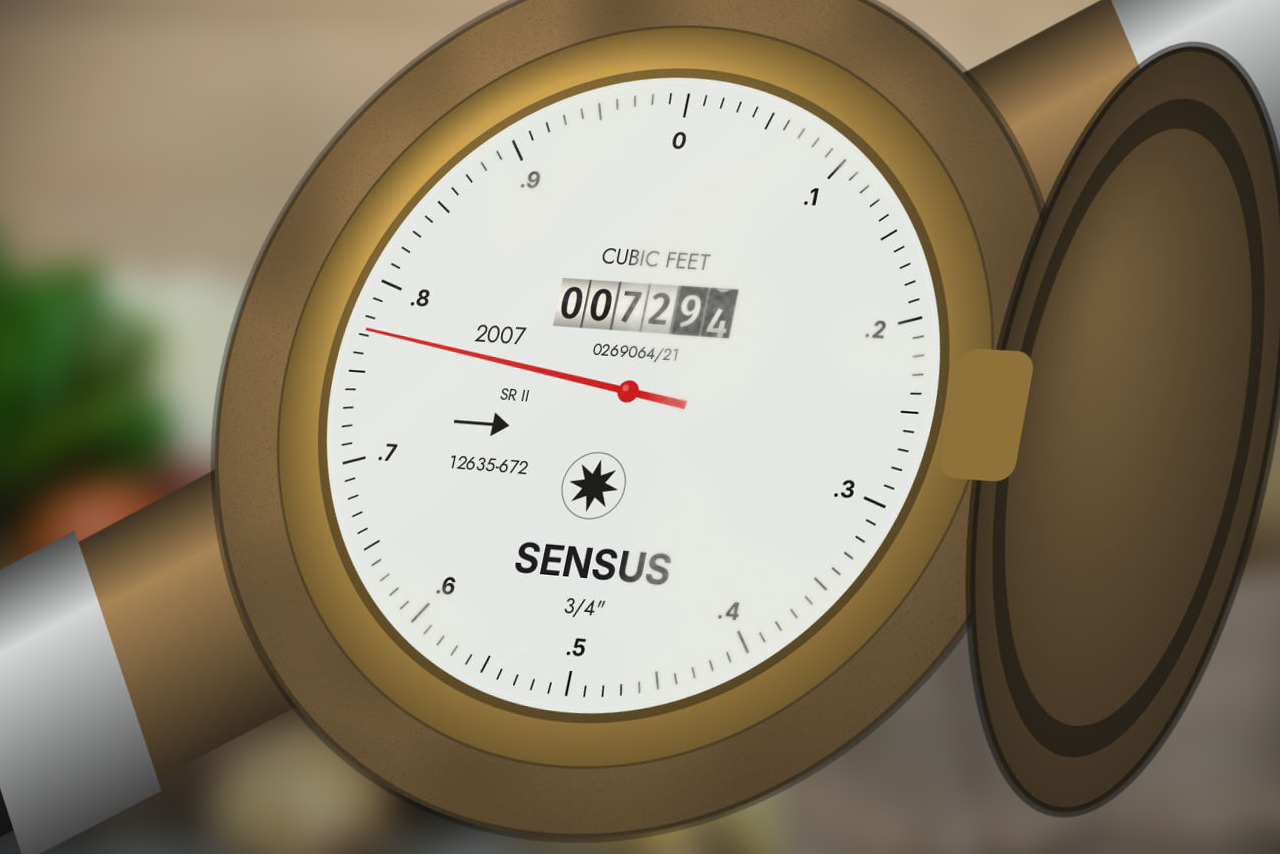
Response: 7293.77 (ft³)
